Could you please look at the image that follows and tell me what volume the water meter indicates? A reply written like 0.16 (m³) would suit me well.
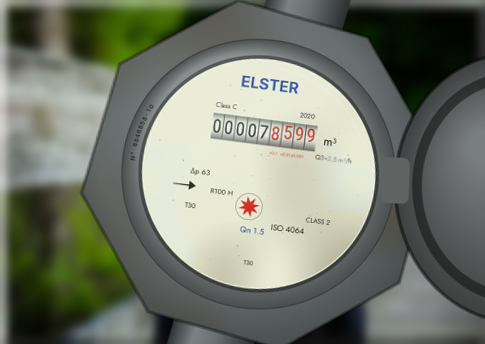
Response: 7.8599 (m³)
